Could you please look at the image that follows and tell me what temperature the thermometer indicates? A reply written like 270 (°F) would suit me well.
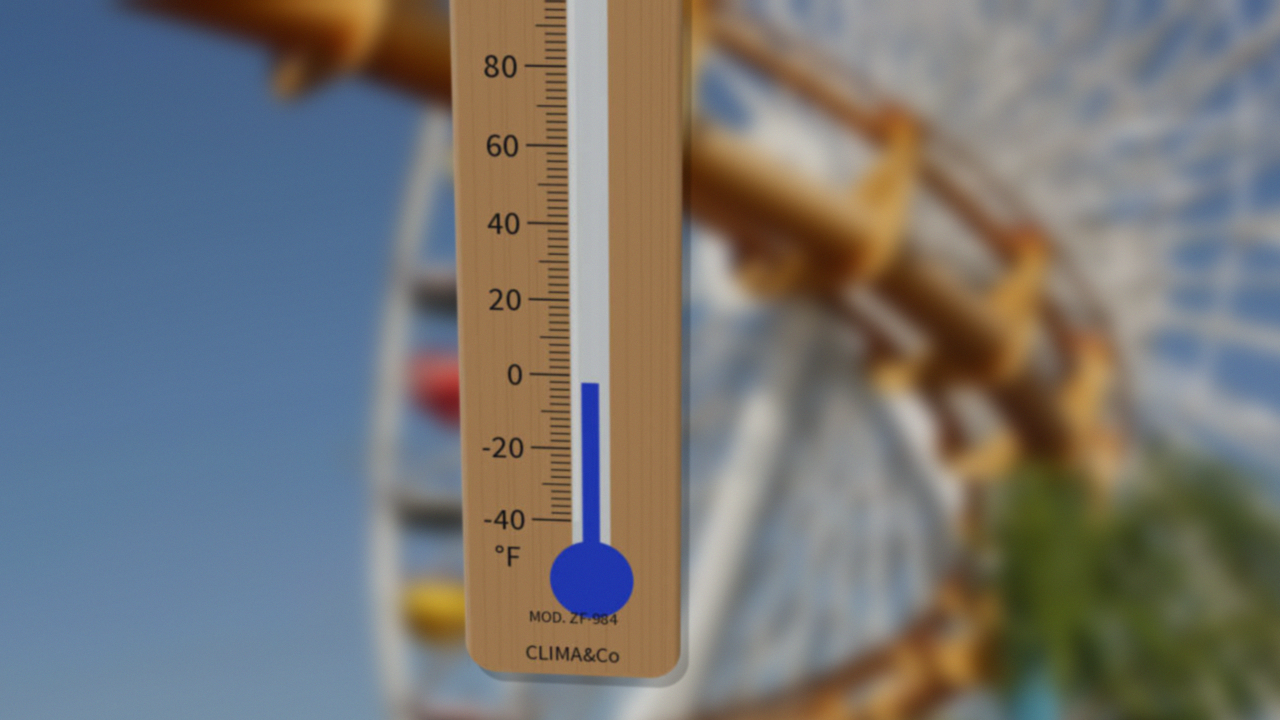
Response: -2 (°F)
